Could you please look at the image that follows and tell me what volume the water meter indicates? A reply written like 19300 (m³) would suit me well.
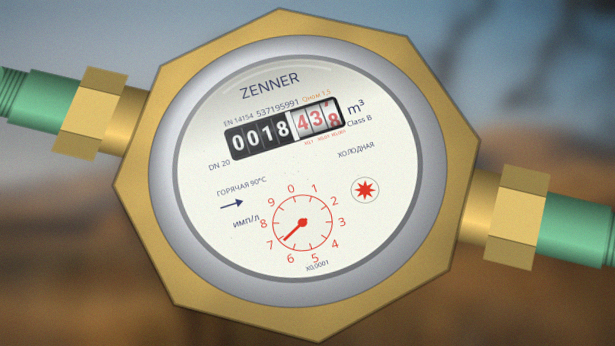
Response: 18.4376 (m³)
